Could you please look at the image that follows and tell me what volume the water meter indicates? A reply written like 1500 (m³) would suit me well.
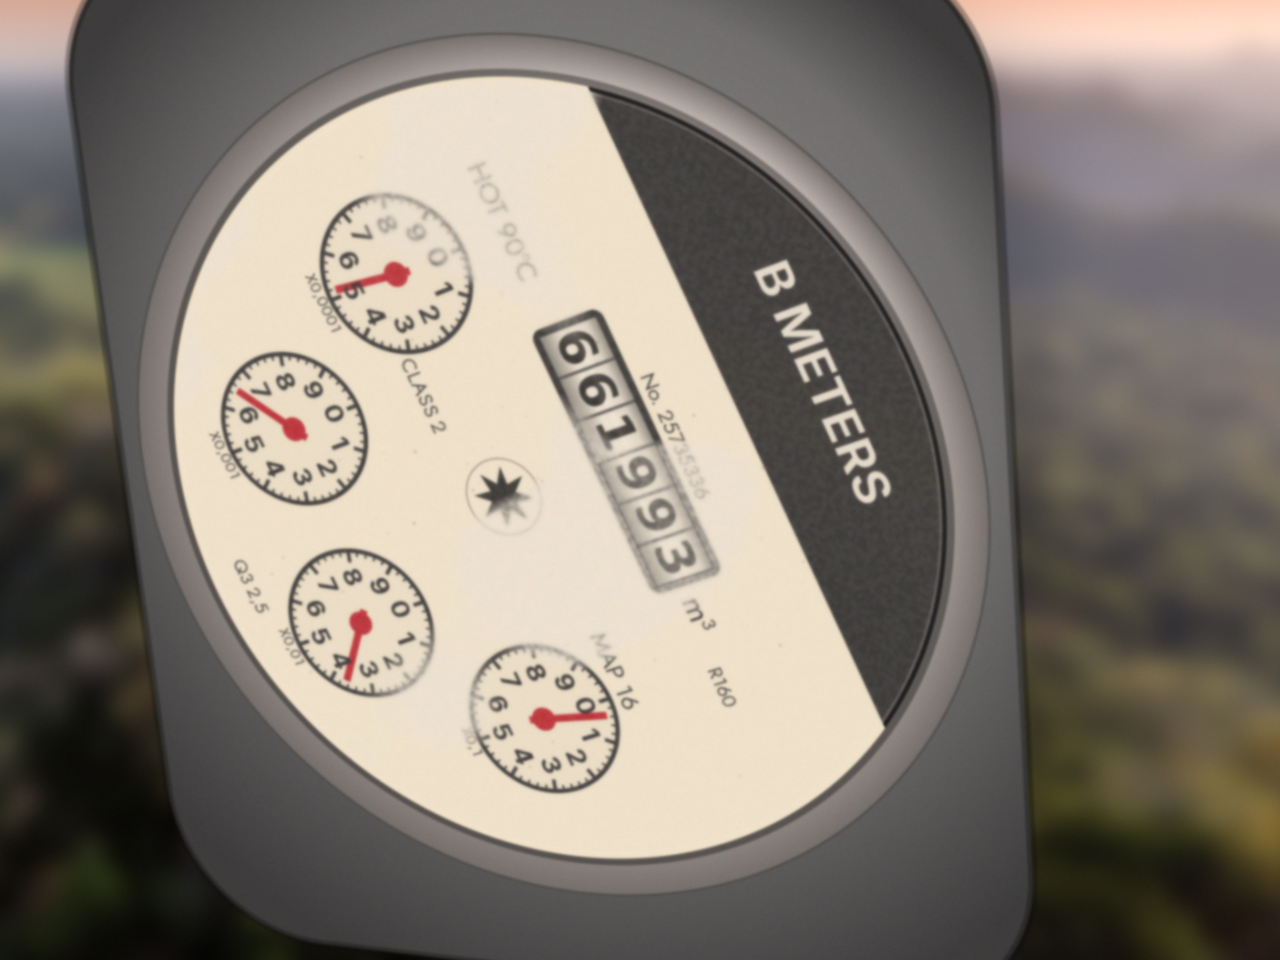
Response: 661993.0365 (m³)
